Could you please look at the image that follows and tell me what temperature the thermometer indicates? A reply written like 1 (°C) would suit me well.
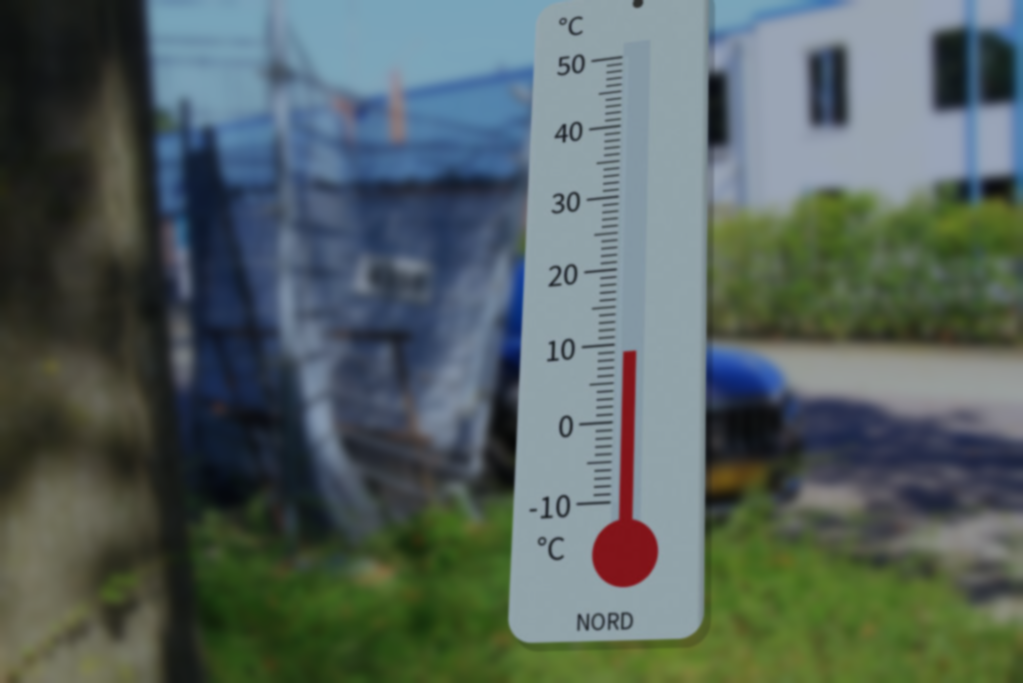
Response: 9 (°C)
